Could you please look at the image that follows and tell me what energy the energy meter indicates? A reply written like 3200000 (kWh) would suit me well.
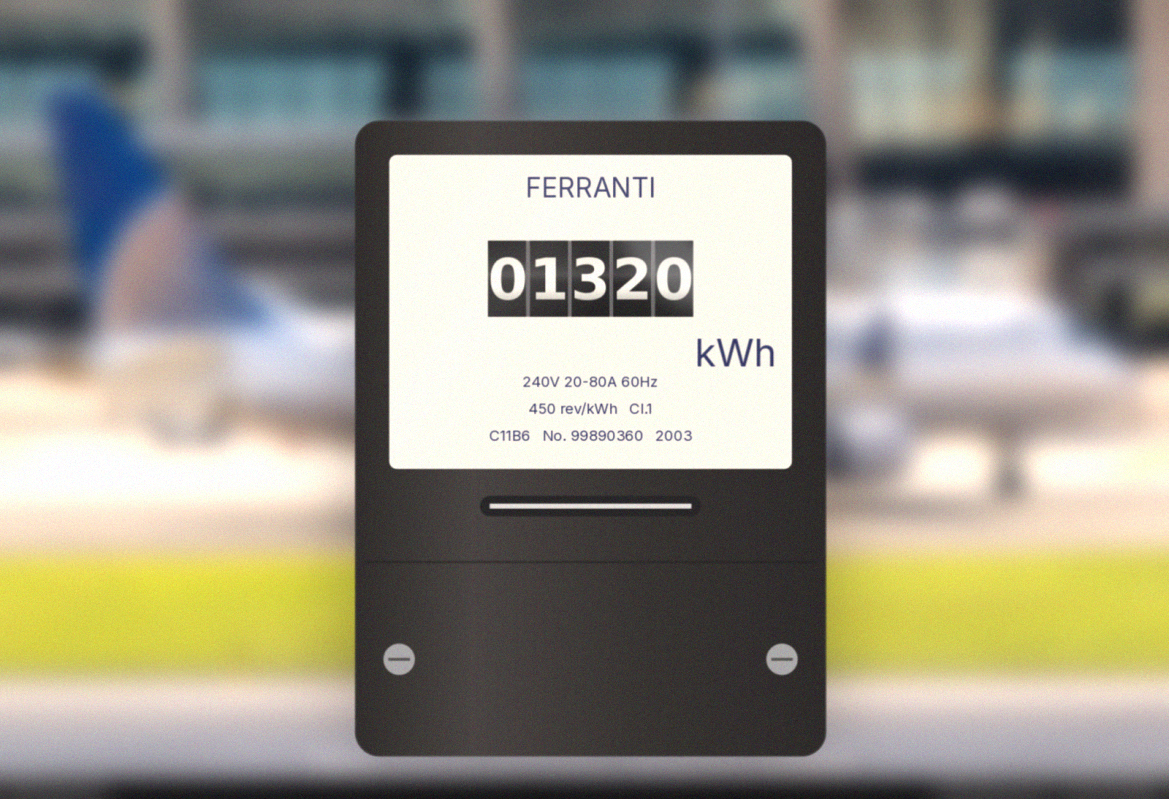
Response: 1320 (kWh)
